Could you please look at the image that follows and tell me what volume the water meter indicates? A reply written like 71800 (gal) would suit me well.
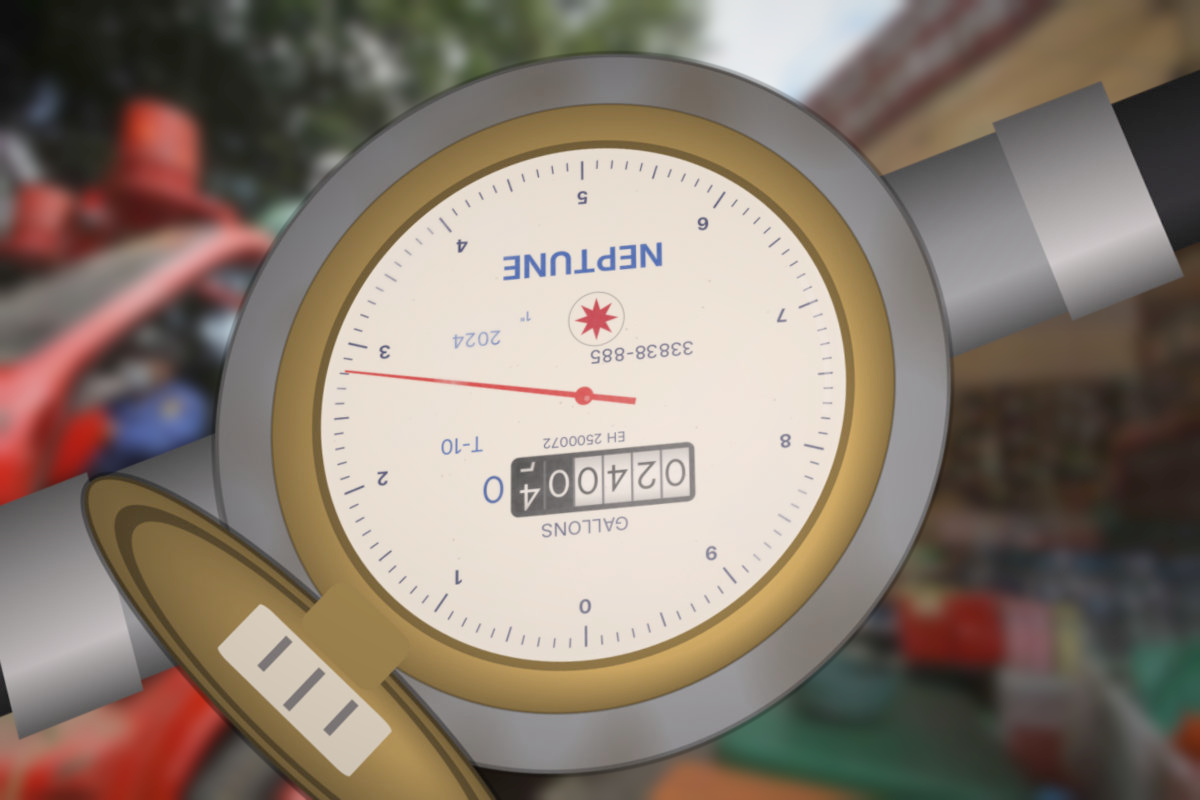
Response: 240042.8 (gal)
